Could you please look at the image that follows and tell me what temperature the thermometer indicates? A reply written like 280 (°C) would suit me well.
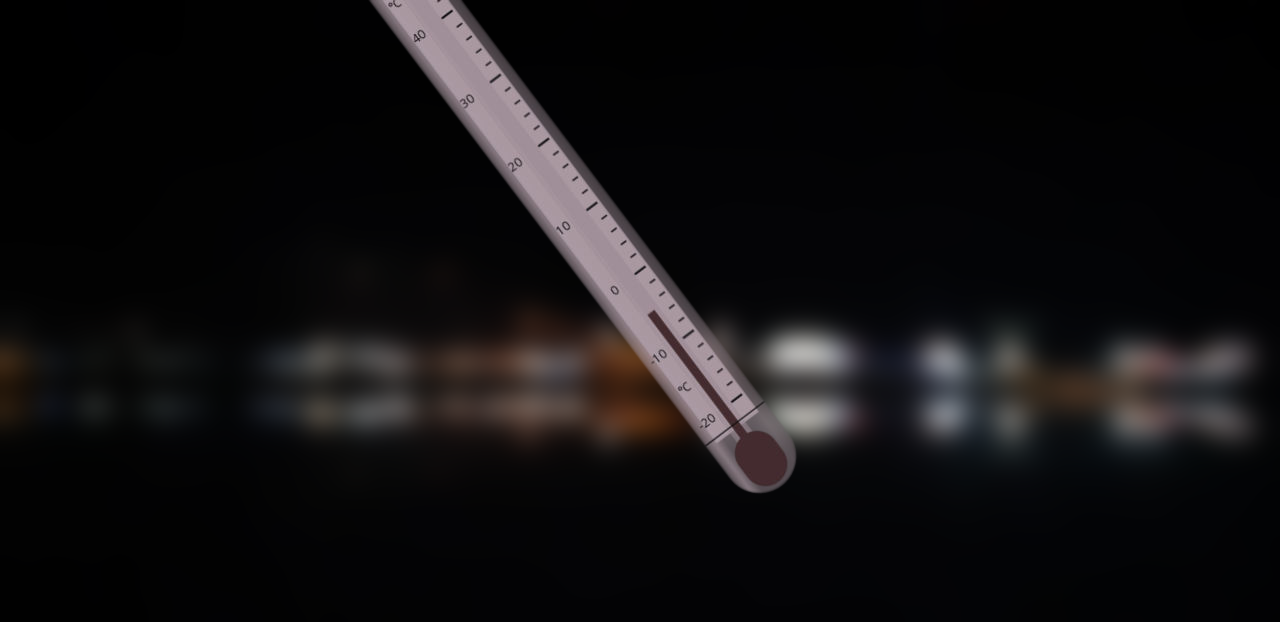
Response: -5 (°C)
